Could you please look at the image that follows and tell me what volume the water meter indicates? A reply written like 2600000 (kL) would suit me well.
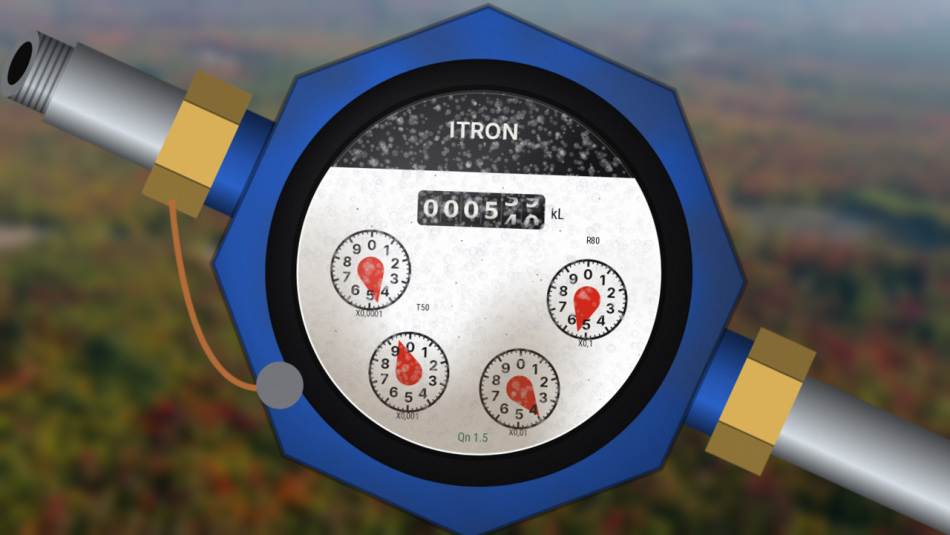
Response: 539.5394 (kL)
